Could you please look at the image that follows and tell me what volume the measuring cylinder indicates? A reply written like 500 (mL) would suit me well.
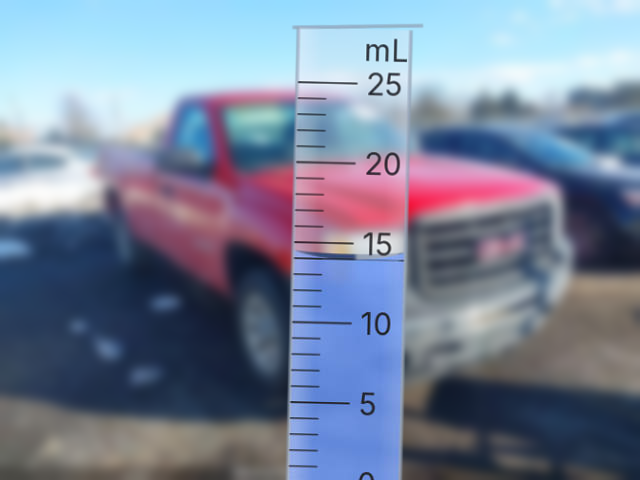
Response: 14 (mL)
